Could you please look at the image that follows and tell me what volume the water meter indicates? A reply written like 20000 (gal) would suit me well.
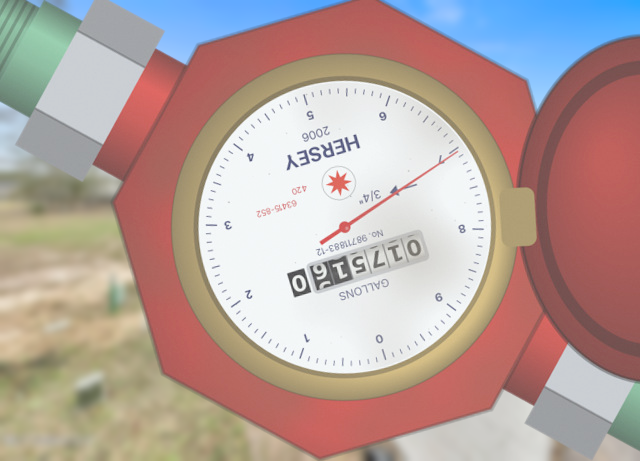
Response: 175157.0 (gal)
